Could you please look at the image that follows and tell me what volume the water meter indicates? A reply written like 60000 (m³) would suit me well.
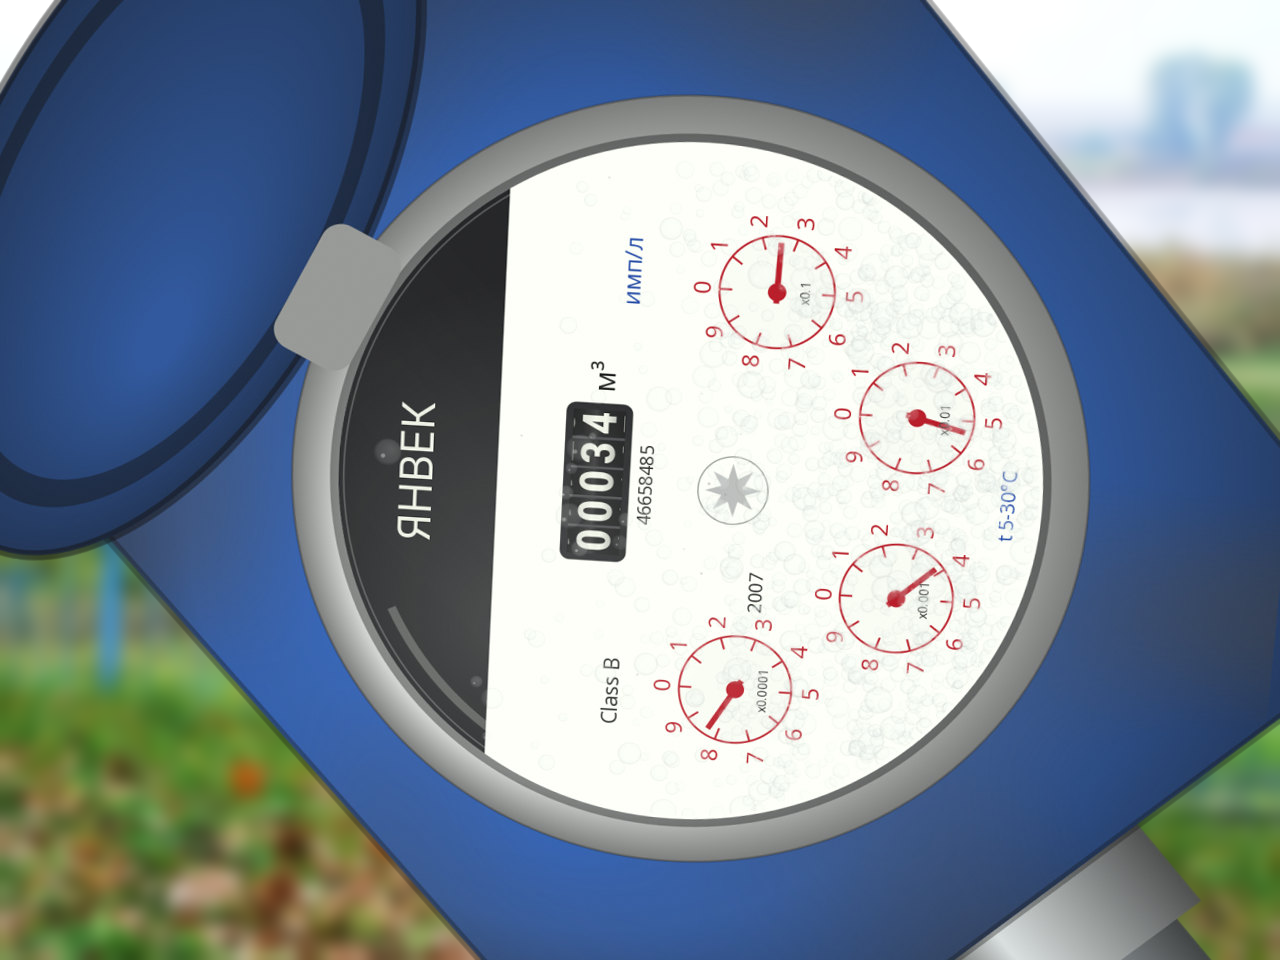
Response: 34.2538 (m³)
